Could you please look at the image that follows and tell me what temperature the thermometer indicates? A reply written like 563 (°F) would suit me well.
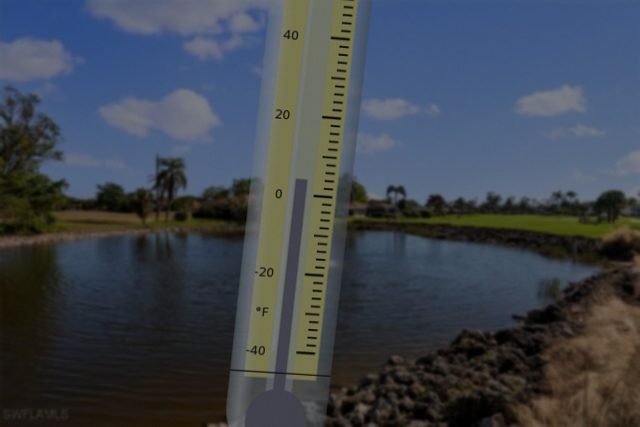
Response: 4 (°F)
